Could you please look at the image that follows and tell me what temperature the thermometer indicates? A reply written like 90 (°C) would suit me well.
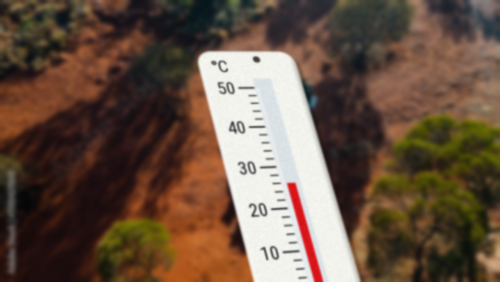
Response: 26 (°C)
